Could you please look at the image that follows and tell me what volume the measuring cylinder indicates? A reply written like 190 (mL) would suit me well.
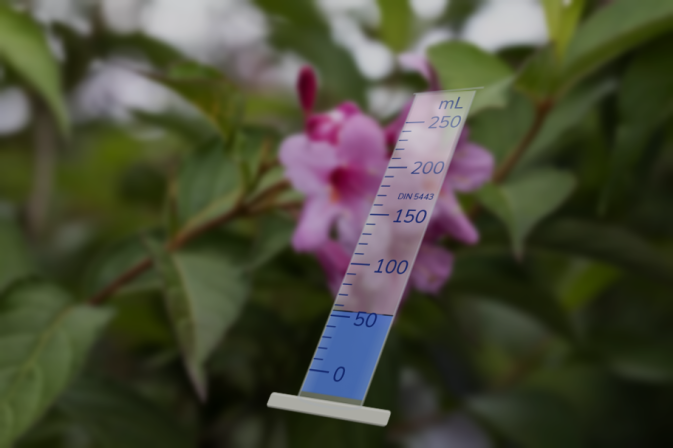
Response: 55 (mL)
